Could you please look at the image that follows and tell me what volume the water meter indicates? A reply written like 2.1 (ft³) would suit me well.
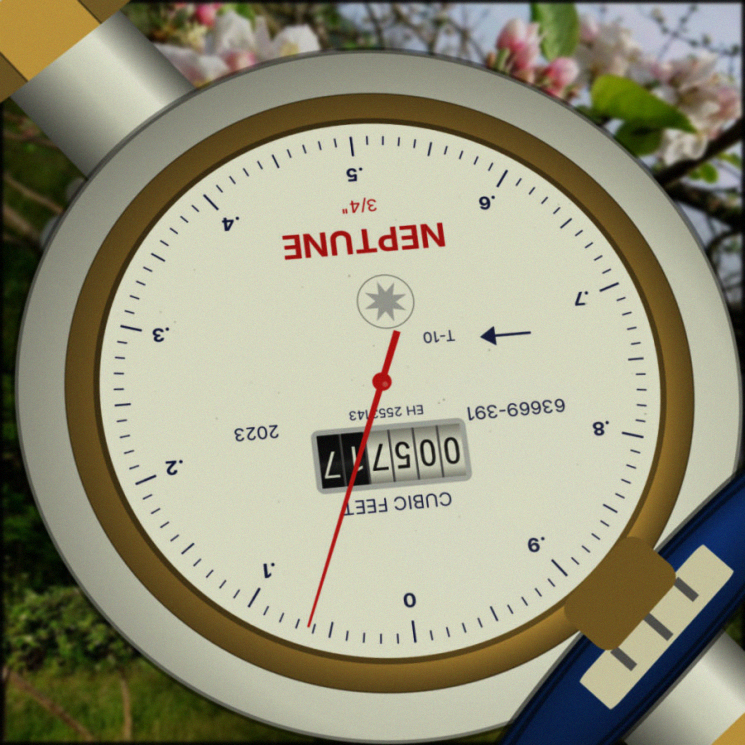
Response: 5717.06 (ft³)
